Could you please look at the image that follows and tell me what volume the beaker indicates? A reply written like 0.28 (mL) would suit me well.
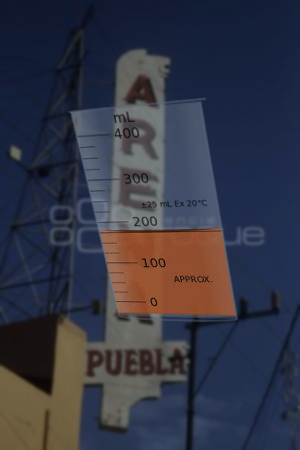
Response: 175 (mL)
